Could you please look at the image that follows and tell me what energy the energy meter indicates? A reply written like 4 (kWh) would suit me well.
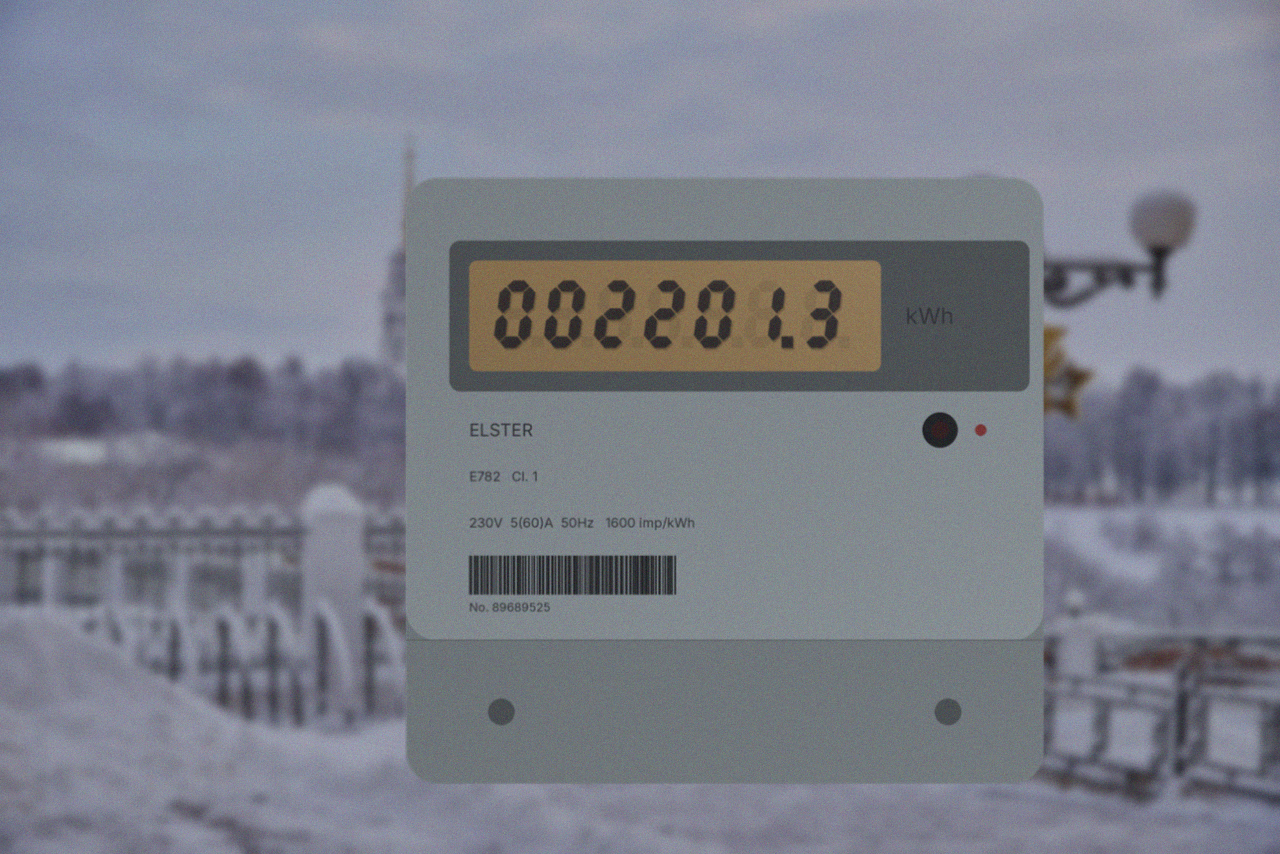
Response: 2201.3 (kWh)
